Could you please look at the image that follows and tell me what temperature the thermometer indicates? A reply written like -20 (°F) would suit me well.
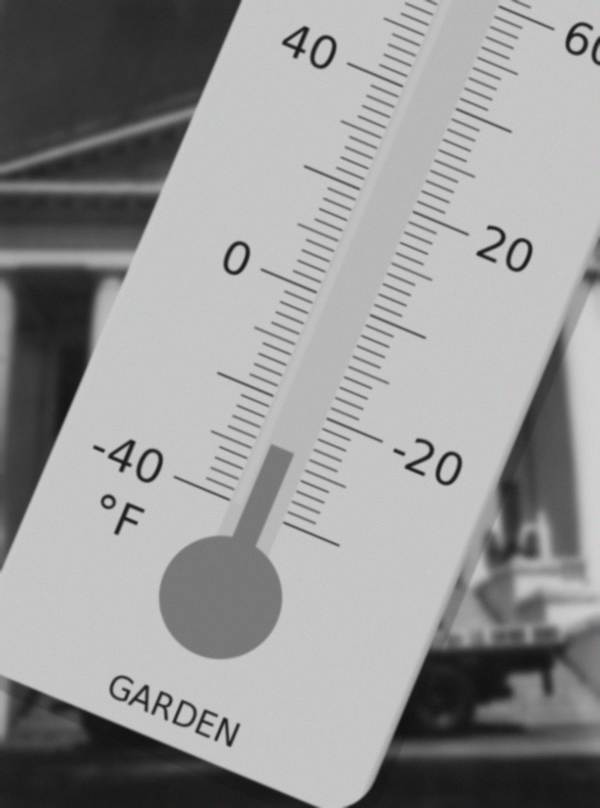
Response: -28 (°F)
